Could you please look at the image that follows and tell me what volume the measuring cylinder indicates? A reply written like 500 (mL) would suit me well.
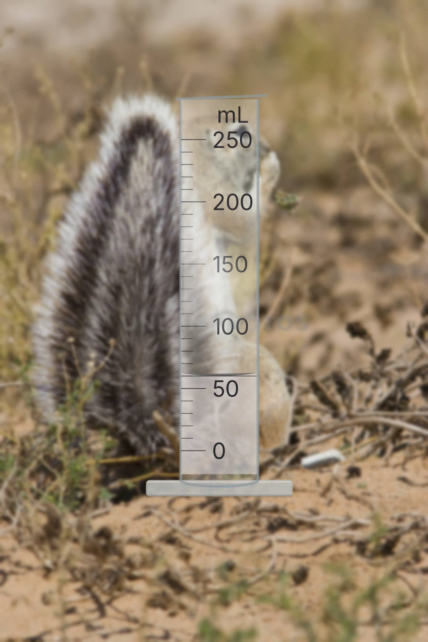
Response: 60 (mL)
